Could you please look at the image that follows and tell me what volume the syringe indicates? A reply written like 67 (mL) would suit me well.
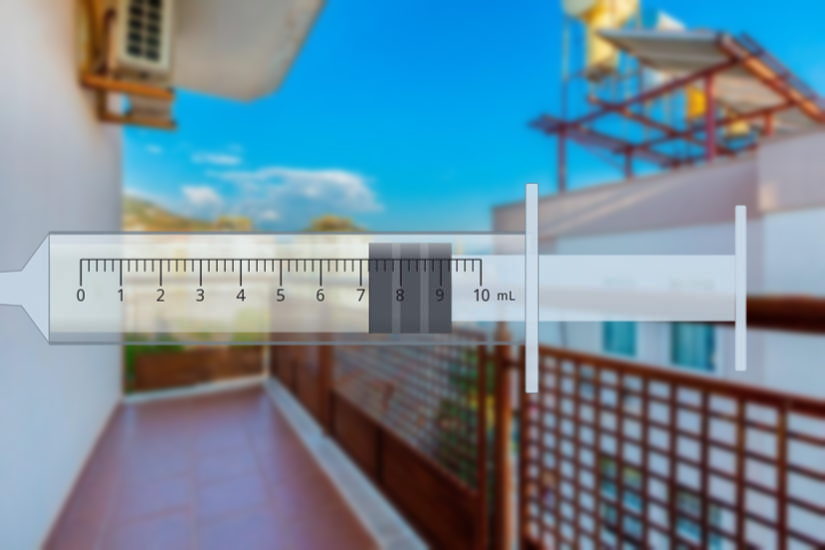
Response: 7.2 (mL)
